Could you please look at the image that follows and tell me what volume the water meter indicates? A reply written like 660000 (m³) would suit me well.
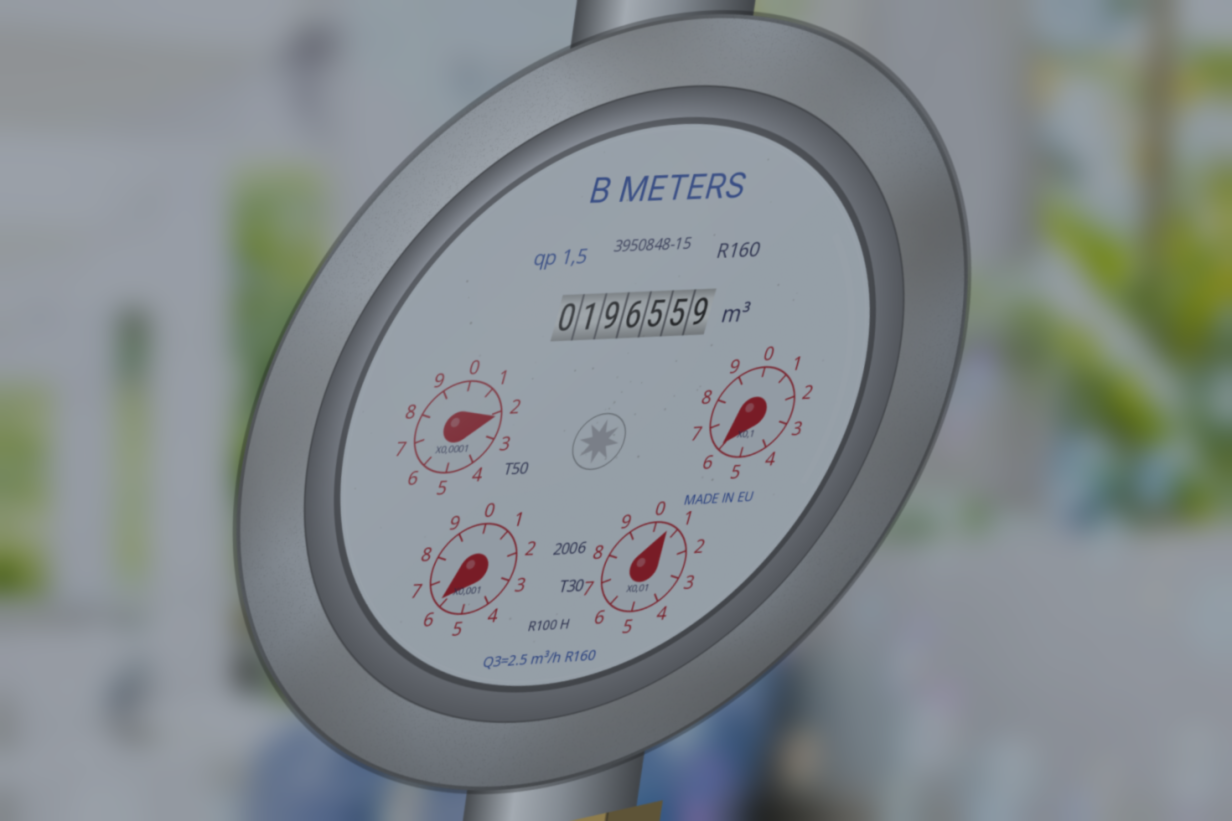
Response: 196559.6062 (m³)
